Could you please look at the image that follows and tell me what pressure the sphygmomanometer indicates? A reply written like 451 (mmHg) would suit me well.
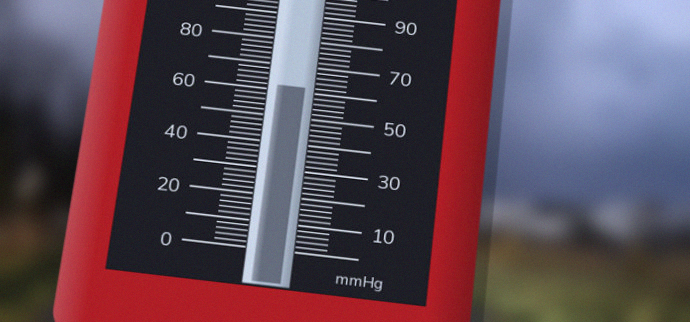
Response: 62 (mmHg)
